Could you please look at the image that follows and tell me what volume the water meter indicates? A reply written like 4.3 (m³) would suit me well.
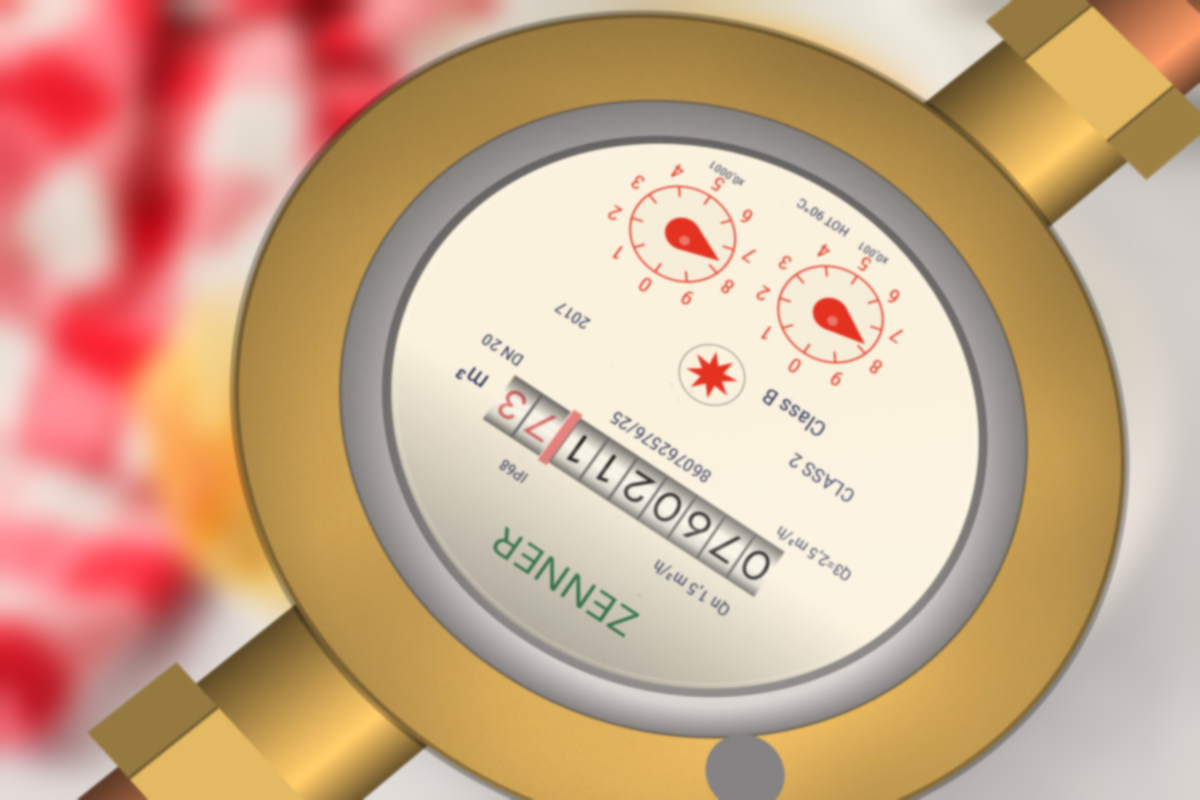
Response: 760211.7377 (m³)
